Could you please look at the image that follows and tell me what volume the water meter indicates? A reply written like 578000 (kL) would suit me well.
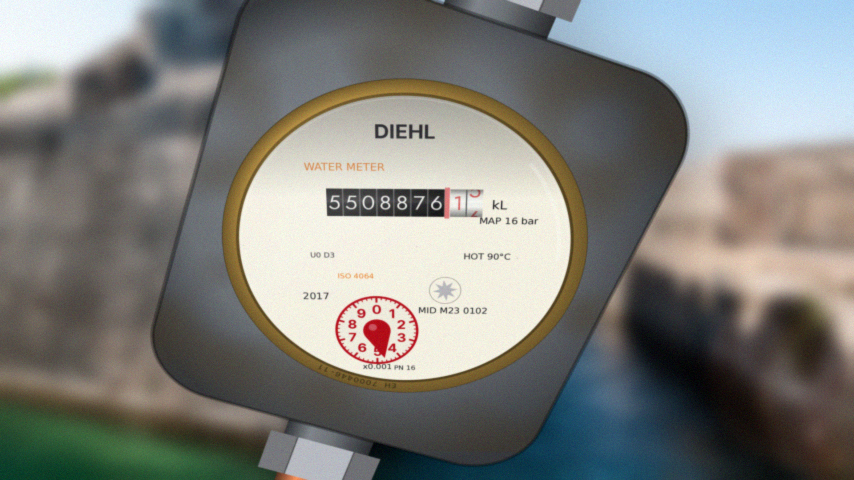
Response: 5508876.154 (kL)
